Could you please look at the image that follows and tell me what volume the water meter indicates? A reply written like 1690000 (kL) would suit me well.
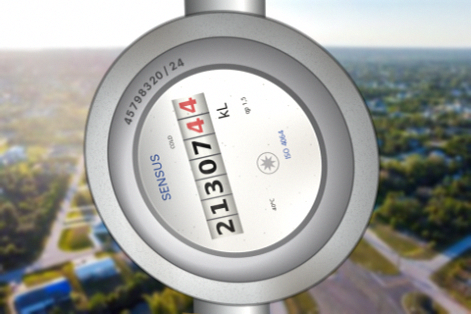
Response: 21307.44 (kL)
